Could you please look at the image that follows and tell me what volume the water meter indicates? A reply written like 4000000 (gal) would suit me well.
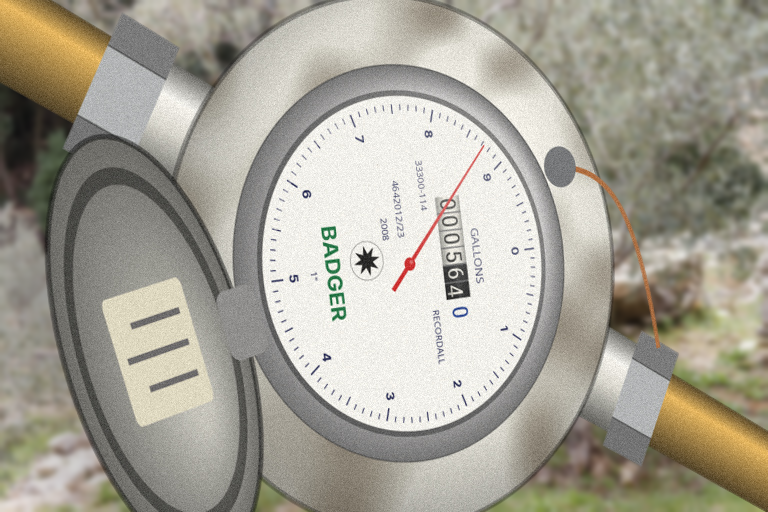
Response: 5638.7 (gal)
